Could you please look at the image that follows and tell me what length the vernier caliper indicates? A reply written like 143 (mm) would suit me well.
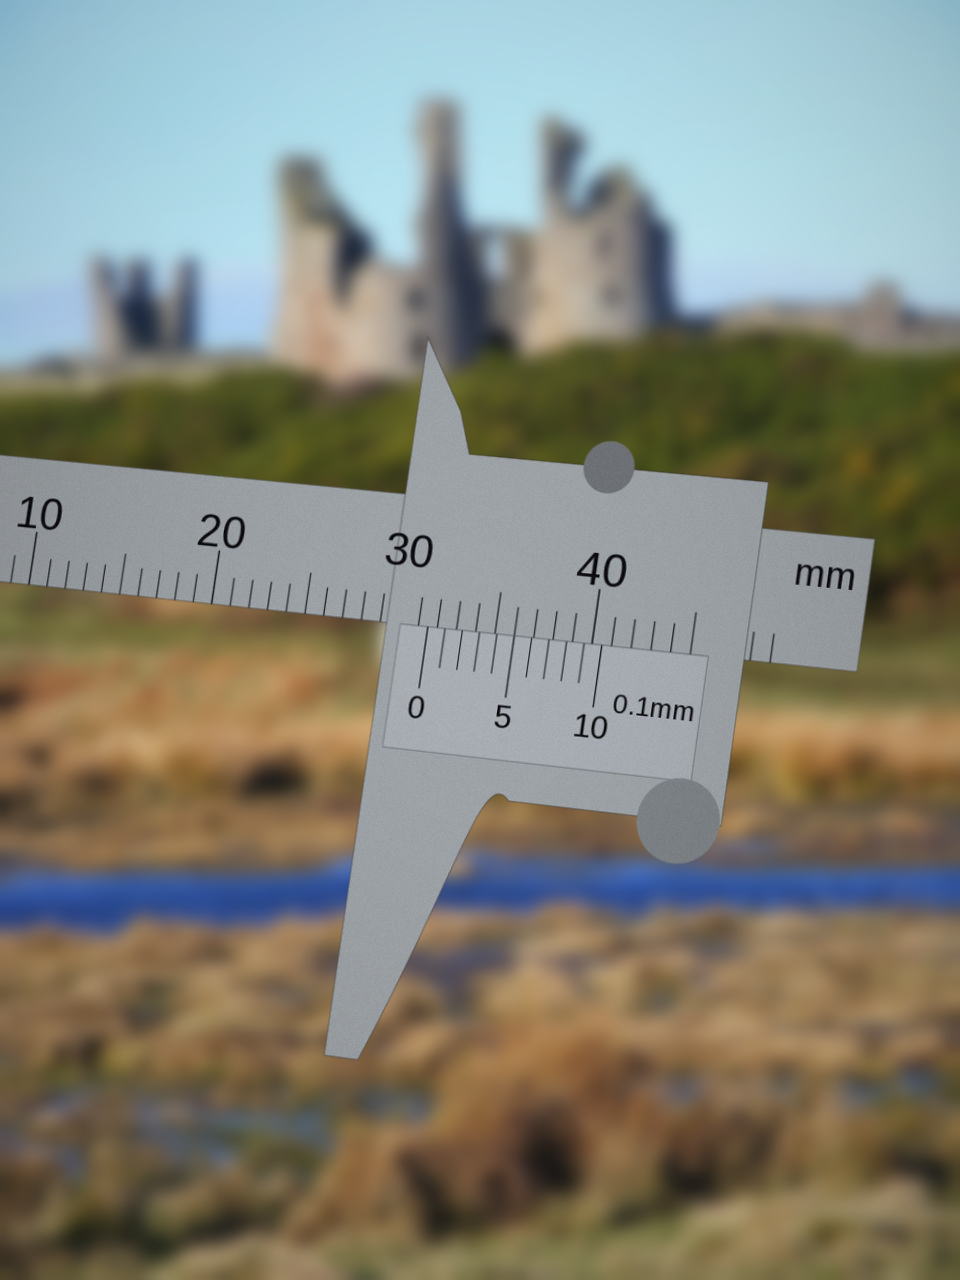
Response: 31.5 (mm)
